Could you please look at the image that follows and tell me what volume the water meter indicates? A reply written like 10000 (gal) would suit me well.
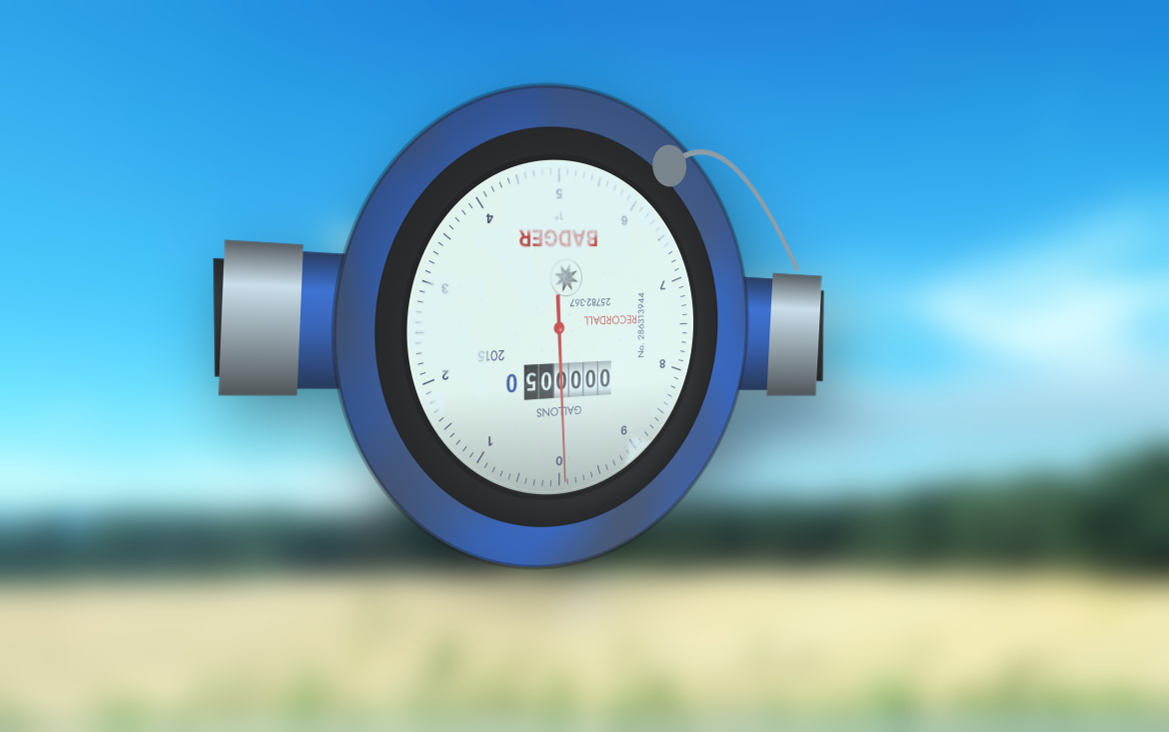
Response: 49.9 (gal)
